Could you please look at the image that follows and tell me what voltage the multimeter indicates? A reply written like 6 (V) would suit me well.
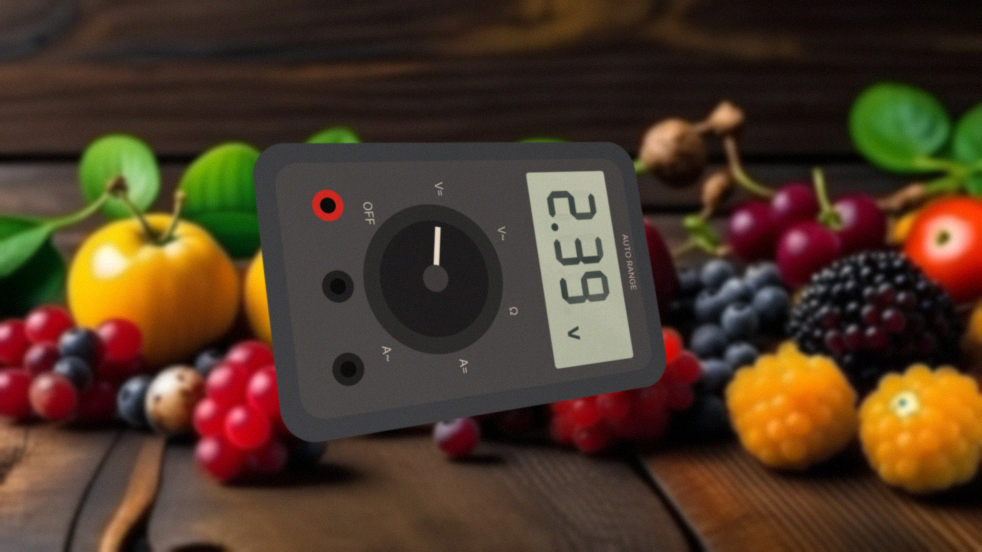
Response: 2.39 (V)
